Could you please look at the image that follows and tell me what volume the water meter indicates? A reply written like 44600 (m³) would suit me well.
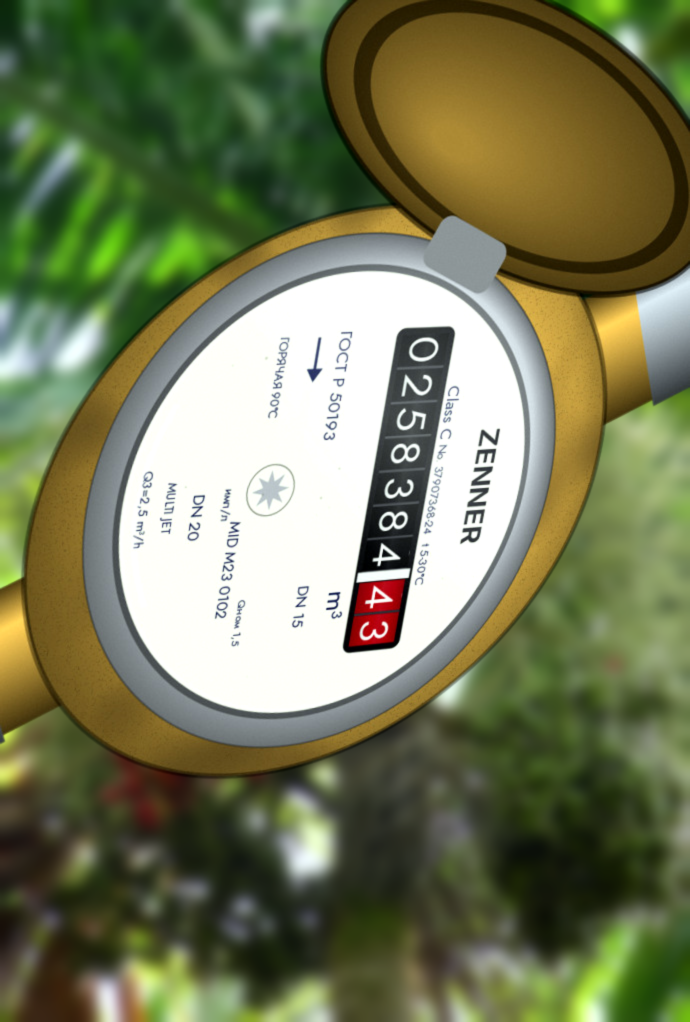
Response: 258384.43 (m³)
